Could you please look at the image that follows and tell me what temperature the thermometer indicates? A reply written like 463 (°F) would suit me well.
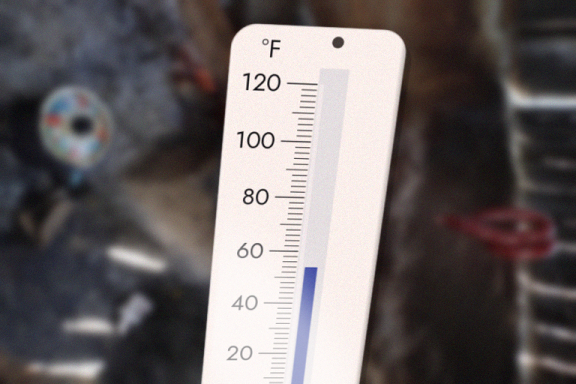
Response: 54 (°F)
